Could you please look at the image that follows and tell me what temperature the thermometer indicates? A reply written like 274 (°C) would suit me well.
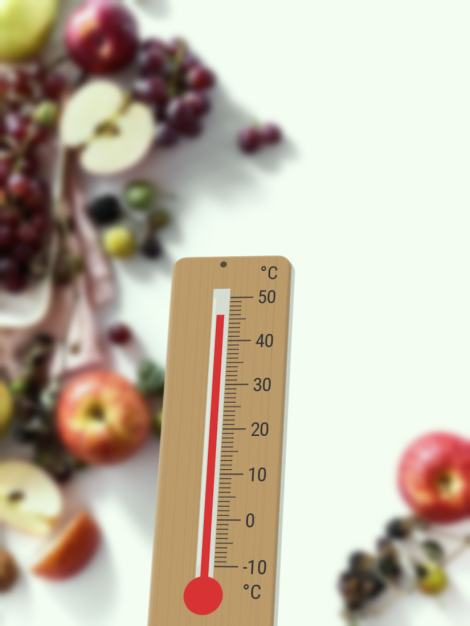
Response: 46 (°C)
